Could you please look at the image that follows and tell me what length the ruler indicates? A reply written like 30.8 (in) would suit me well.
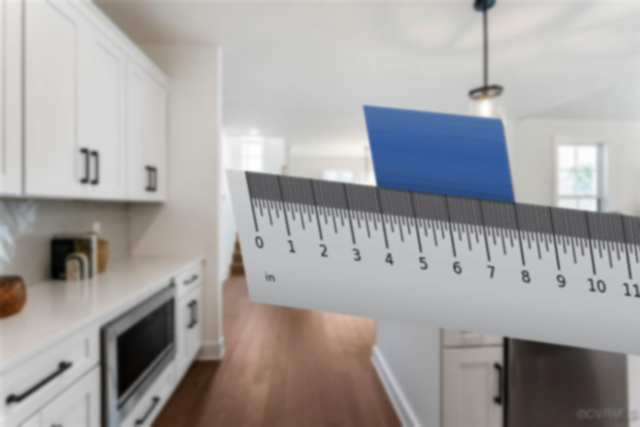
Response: 4 (in)
